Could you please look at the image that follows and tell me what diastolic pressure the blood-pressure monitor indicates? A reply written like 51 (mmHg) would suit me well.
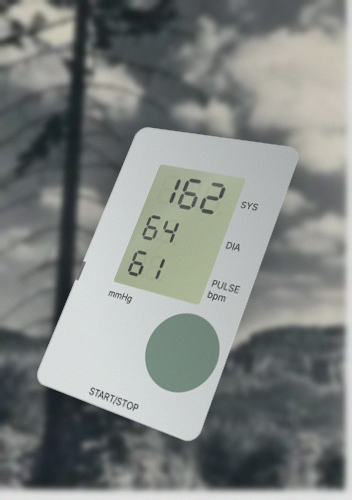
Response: 64 (mmHg)
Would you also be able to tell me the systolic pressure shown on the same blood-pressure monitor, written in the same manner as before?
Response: 162 (mmHg)
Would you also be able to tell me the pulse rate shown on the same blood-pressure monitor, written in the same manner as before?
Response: 61 (bpm)
